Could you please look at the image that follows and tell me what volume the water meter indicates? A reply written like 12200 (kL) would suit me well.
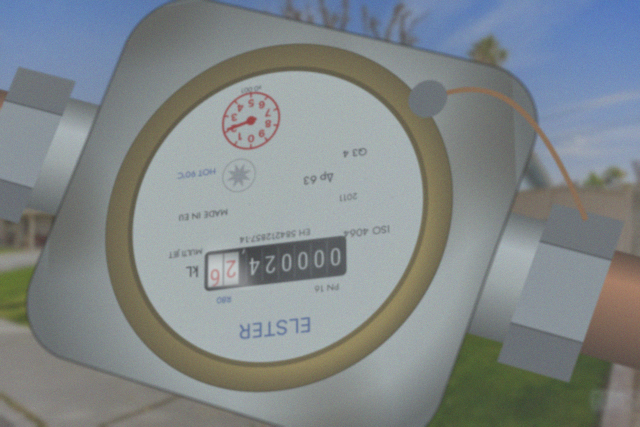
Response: 24.262 (kL)
